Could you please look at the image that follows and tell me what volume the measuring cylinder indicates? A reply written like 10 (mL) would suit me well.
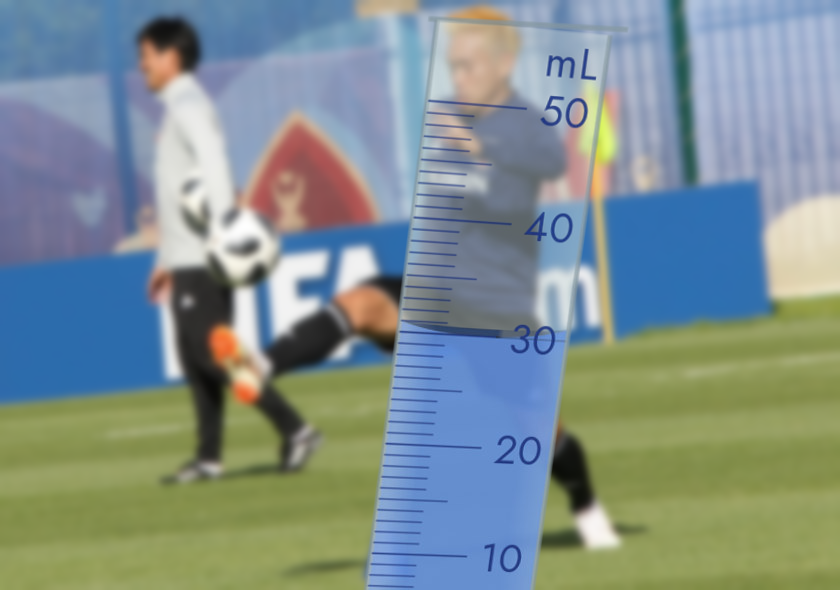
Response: 30 (mL)
